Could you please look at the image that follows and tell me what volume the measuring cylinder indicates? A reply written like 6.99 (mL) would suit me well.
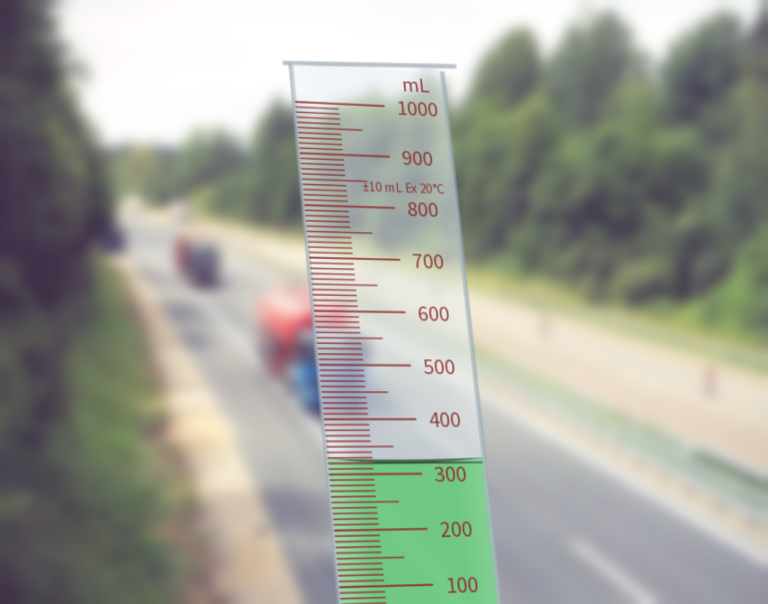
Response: 320 (mL)
